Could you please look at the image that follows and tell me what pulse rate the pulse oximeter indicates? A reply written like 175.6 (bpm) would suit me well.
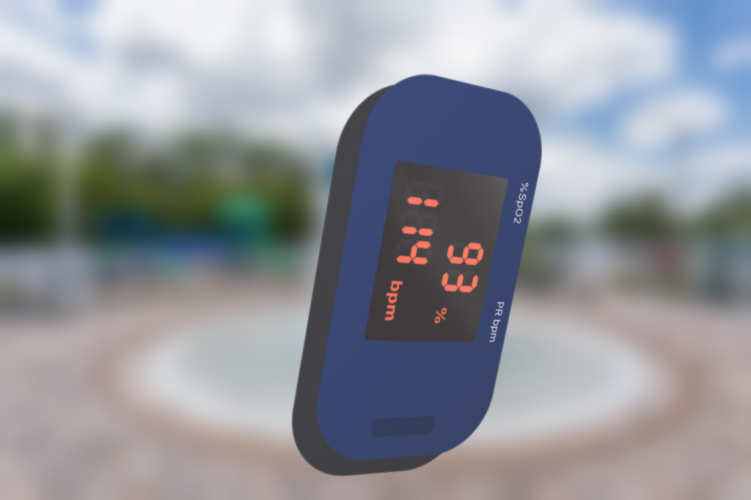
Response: 114 (bpm)
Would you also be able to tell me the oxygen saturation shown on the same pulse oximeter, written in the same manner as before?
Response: 93 (%)
